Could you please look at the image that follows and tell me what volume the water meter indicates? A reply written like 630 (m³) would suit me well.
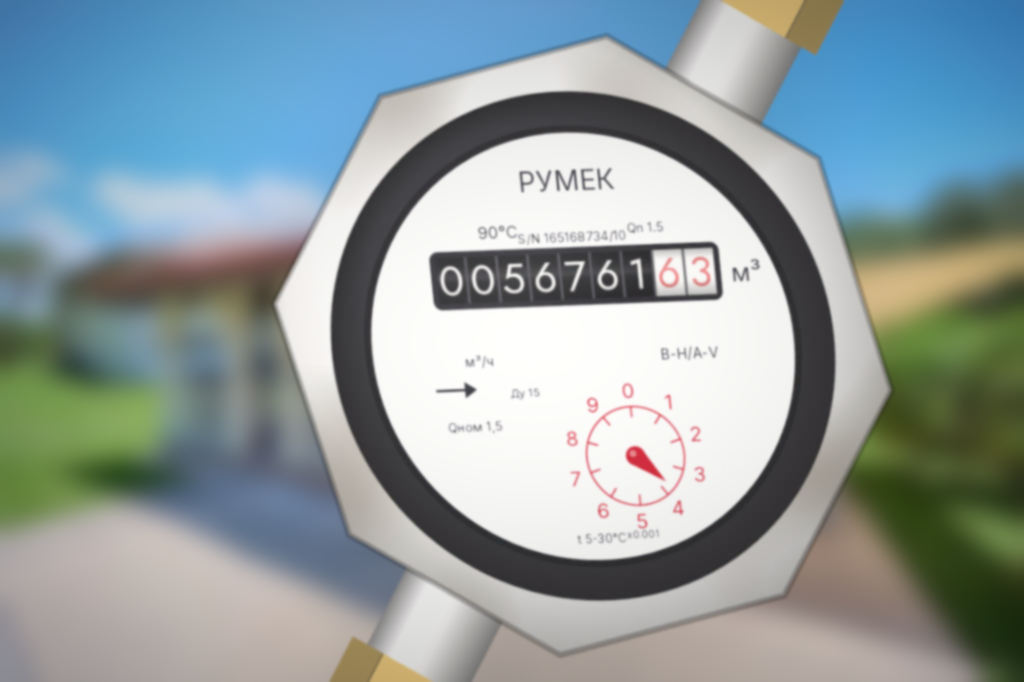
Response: 56761.633 (m³)
